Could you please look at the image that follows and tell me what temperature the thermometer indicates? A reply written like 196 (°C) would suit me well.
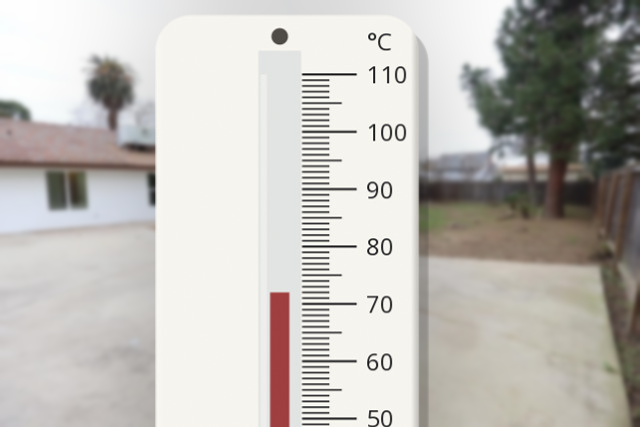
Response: 72 (°C)
